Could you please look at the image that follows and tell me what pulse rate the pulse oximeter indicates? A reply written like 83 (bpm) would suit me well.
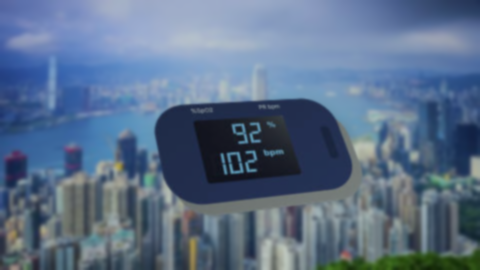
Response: 102 (bpm)
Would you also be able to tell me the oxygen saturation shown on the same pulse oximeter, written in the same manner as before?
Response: 92 (%)
